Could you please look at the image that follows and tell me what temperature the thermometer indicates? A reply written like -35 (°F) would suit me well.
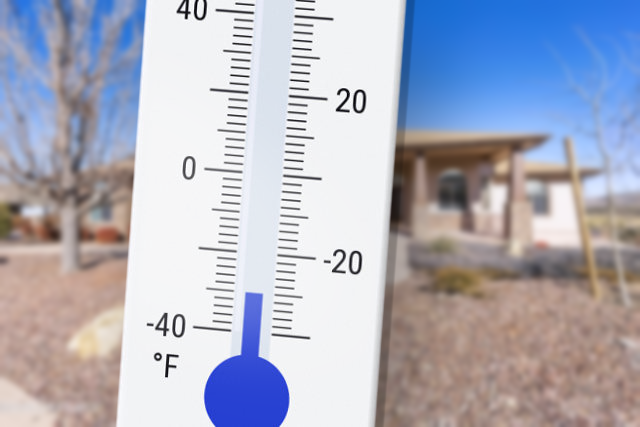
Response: -30 (°F)
